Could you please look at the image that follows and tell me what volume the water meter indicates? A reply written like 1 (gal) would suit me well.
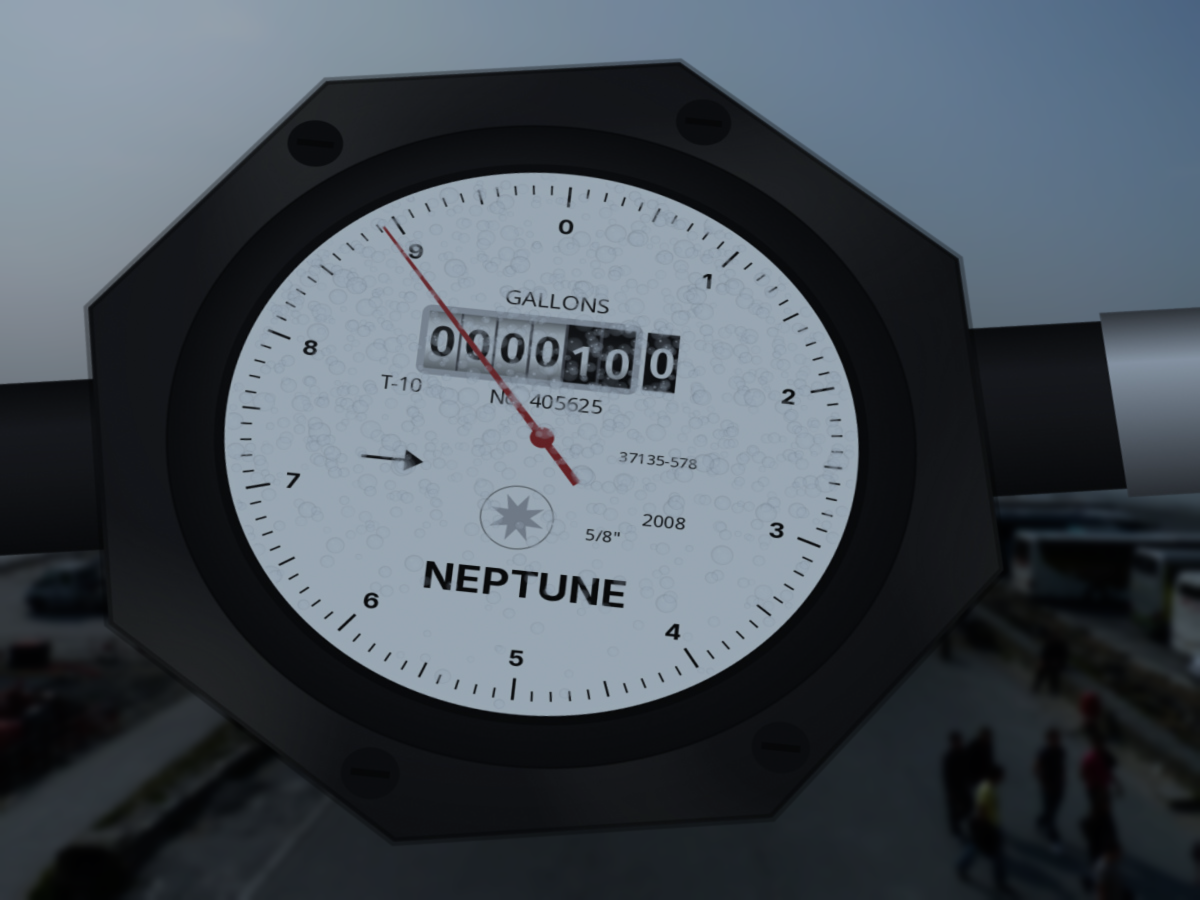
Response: 98.9 (gal)
